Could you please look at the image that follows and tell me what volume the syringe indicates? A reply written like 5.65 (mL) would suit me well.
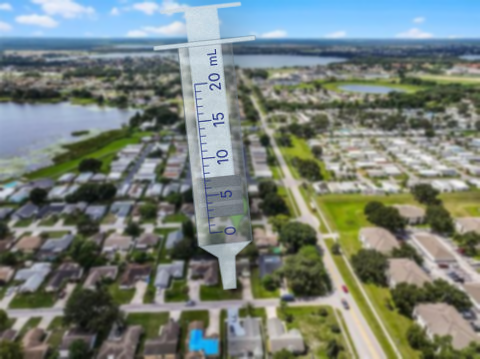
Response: 2 (mL)
